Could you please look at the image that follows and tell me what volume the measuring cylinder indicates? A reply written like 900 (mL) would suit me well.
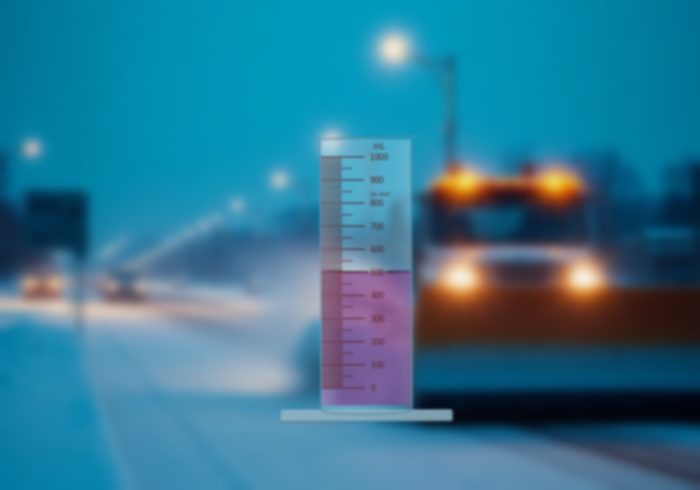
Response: 500 (mL)
